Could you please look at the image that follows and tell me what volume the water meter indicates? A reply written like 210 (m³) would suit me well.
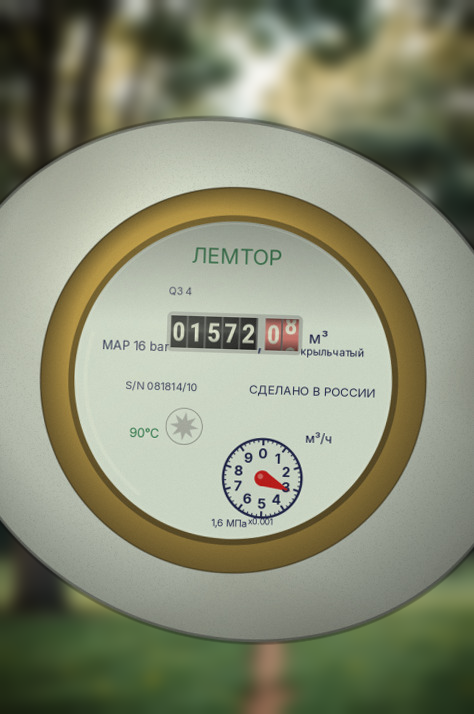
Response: 1572.083 (m³)
